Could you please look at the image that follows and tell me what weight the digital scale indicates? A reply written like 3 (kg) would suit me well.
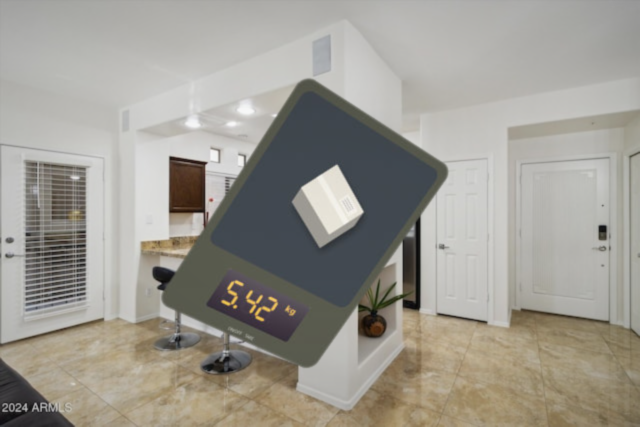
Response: 5.42 (kg)
